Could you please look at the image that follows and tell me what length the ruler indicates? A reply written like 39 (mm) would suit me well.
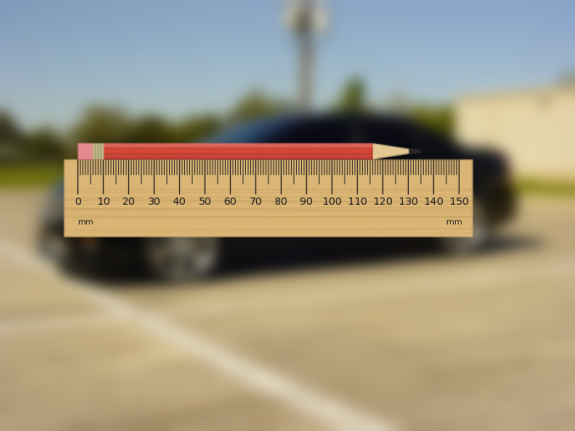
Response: 135 (mm)
